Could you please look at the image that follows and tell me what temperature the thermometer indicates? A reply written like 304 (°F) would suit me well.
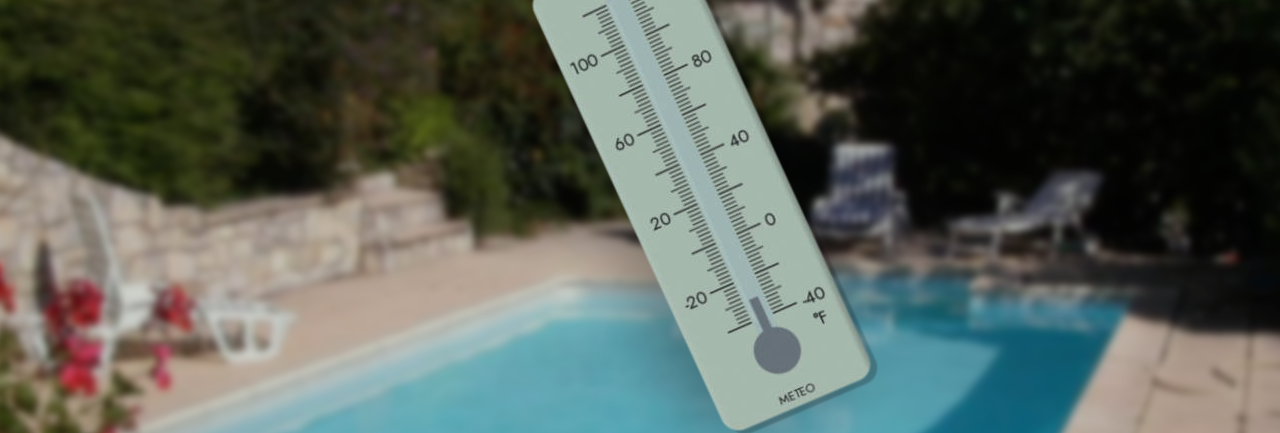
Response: -30 (°F)
